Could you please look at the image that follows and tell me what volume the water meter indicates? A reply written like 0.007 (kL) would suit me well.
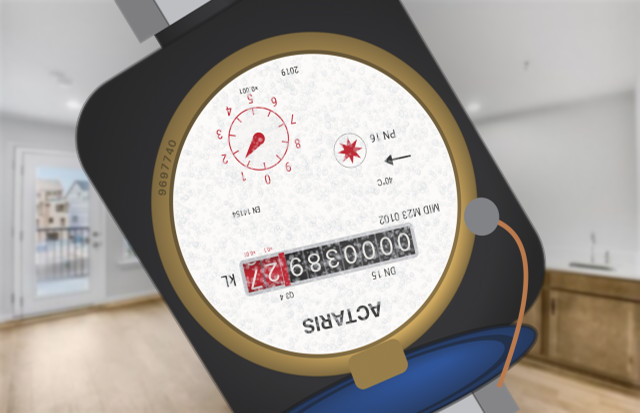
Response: 389.271 (kL)
